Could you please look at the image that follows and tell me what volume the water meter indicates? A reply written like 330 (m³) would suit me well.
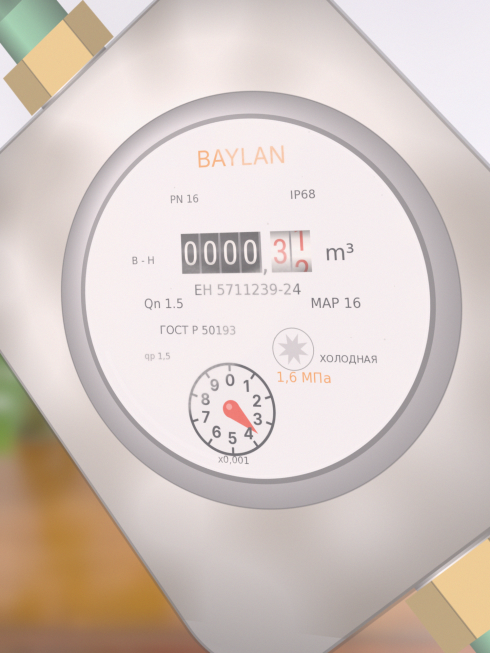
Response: 0.313 (m³)
